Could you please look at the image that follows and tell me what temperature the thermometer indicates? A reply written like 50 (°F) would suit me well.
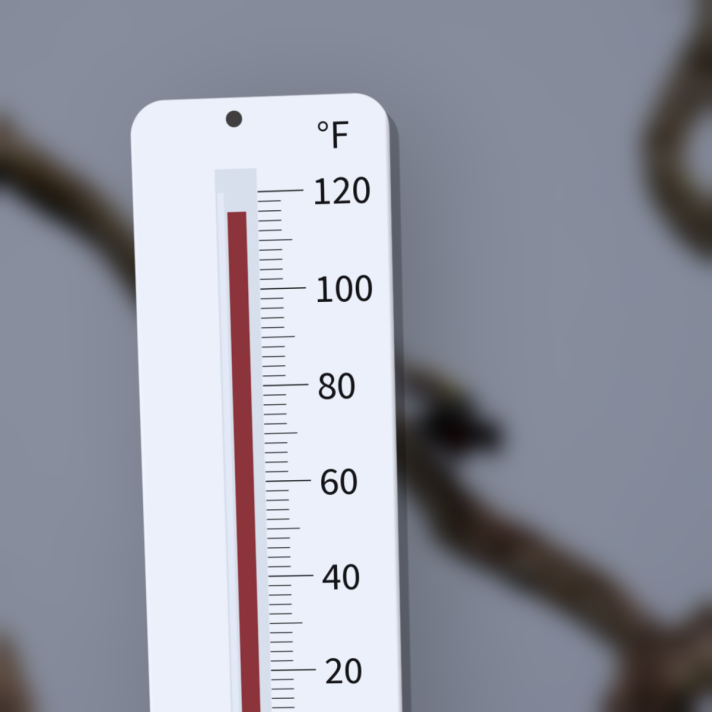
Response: 116 (°F)
